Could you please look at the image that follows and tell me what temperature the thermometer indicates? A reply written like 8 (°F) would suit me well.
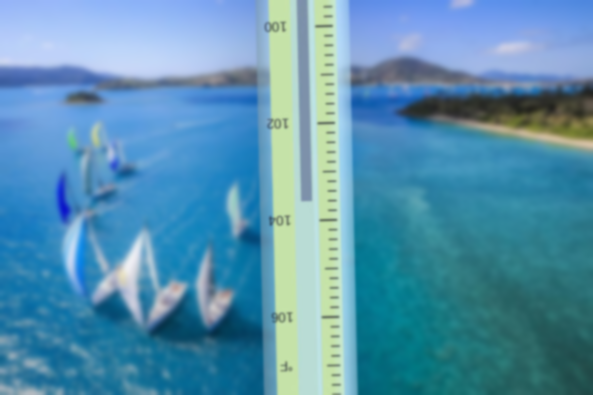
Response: 103.6 (°F)
